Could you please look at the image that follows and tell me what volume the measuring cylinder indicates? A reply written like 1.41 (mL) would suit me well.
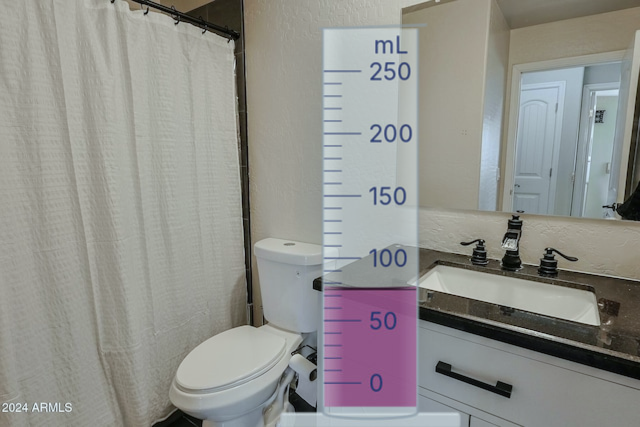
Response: 75 (mL)
